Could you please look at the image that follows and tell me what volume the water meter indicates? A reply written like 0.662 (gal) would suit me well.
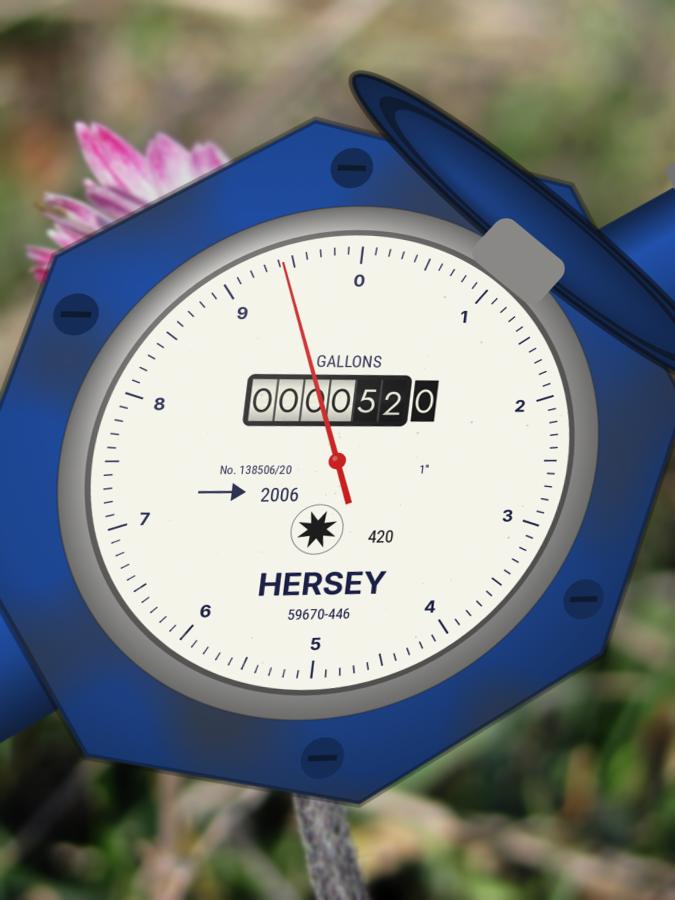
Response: 519.4 (gal)
